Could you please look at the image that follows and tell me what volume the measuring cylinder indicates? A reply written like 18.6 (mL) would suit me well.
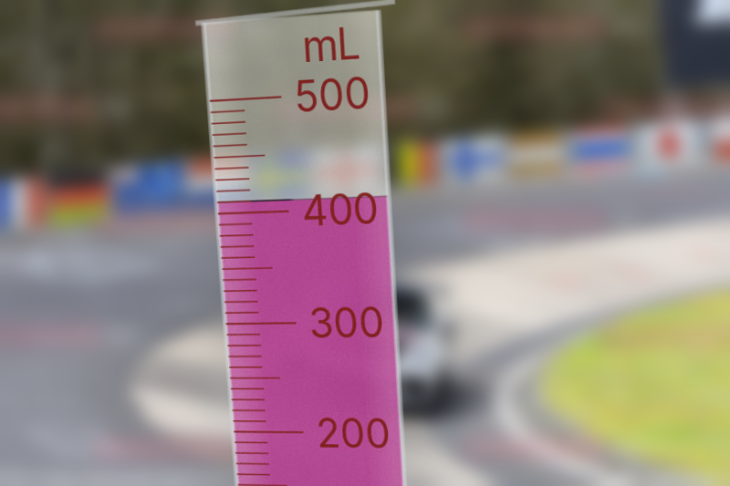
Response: 410 (mL)
